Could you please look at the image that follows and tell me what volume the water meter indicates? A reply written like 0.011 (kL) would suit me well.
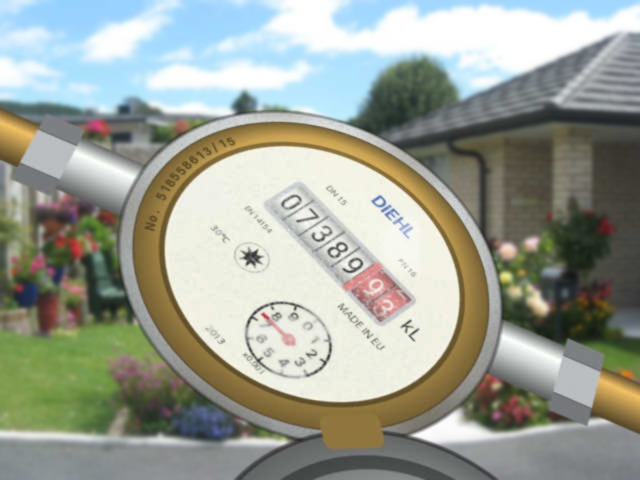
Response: 7389.927 (kL)
